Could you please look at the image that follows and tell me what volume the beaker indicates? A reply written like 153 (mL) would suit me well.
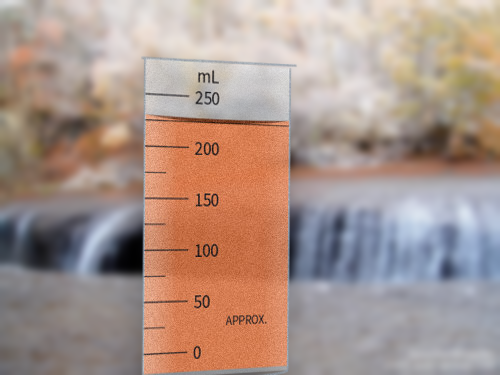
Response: 225 (mL)
